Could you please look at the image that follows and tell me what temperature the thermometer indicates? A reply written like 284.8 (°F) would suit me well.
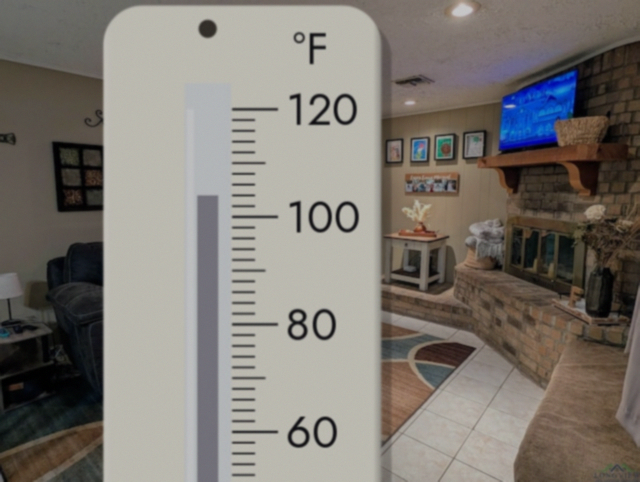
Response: 104 (°F)
